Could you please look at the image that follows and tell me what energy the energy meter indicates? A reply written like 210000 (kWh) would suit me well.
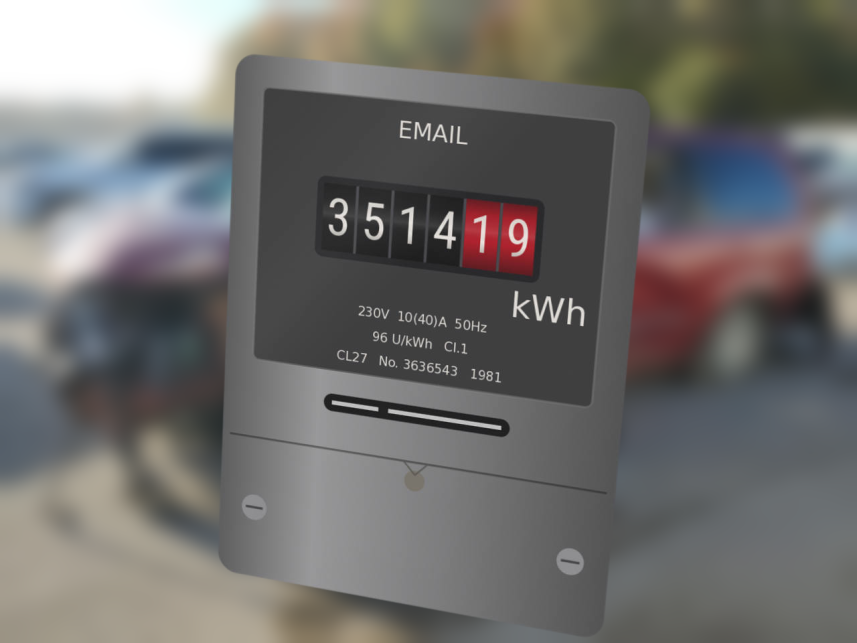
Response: 3514.19 (kWh)
